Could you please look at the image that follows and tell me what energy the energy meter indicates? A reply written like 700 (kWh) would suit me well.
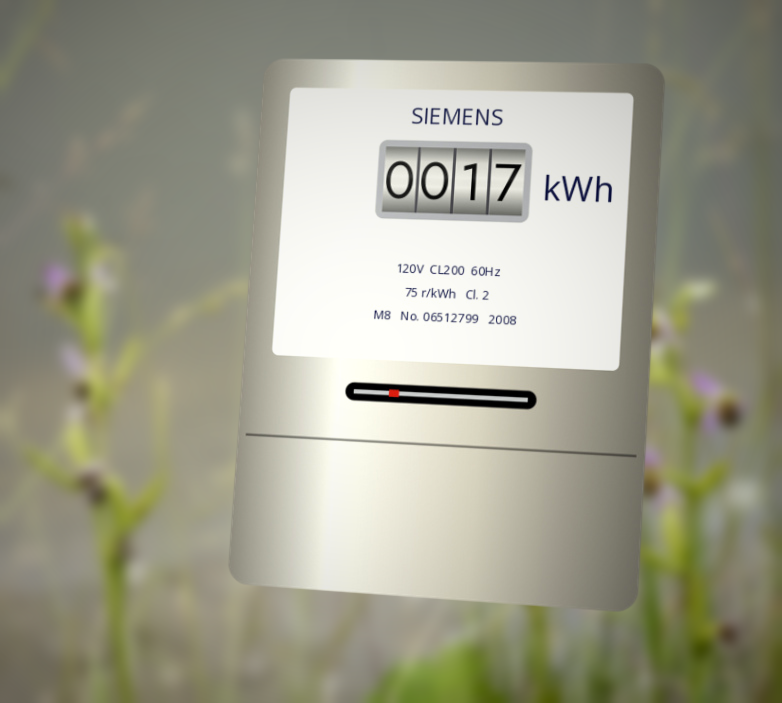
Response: 17 (kWh)
